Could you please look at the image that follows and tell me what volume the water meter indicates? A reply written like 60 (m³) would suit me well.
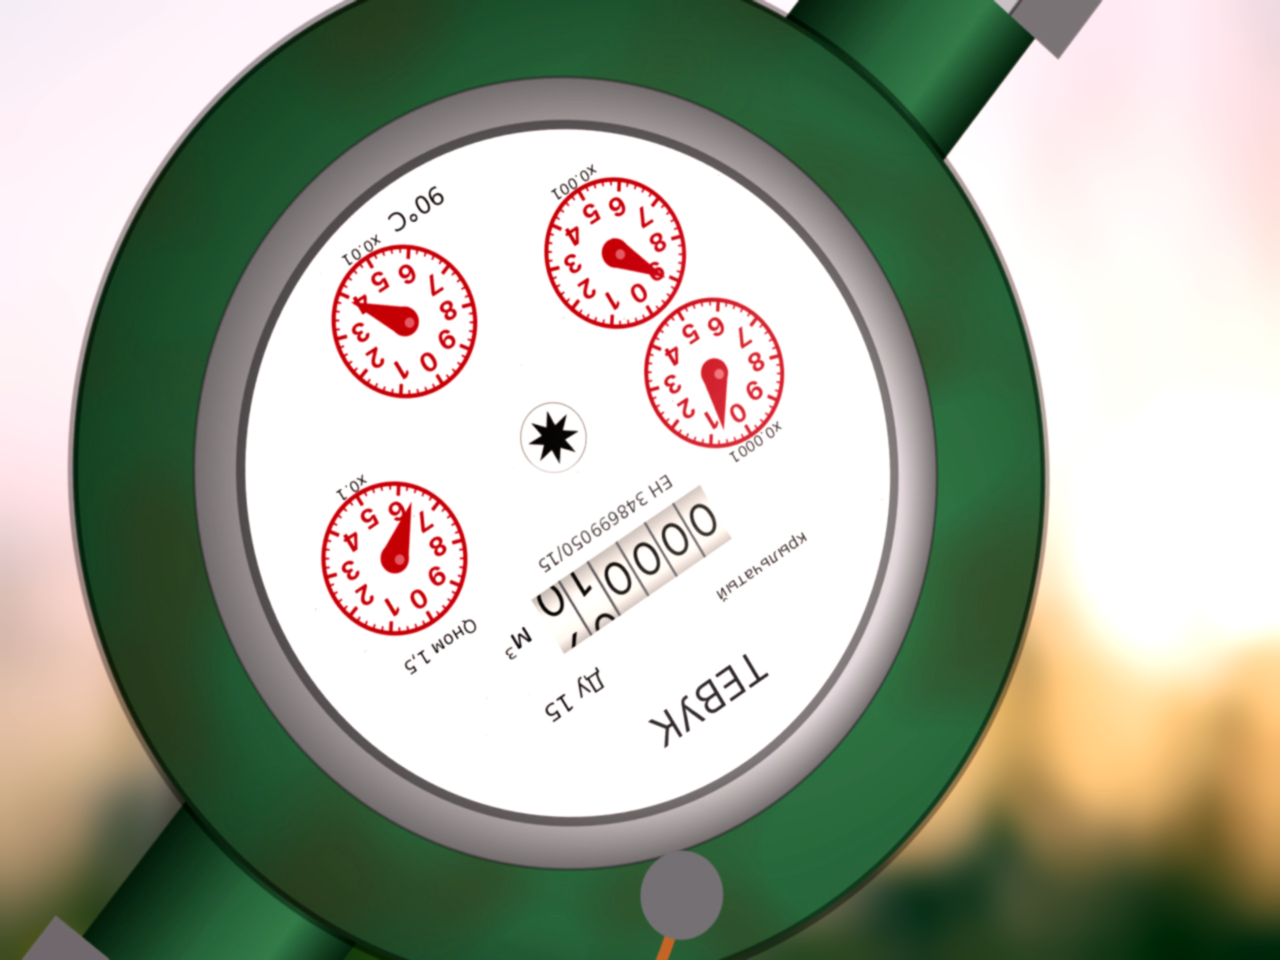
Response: 9.6390 (m³)
